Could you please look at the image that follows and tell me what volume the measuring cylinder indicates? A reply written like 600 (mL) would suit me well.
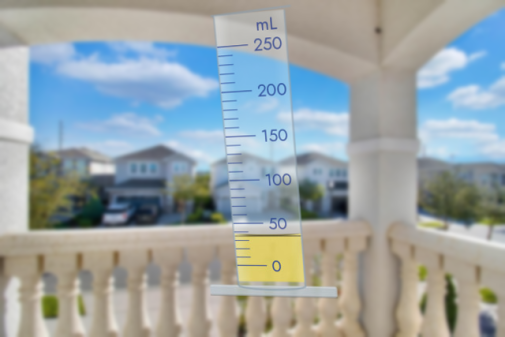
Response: 35 (mL)
